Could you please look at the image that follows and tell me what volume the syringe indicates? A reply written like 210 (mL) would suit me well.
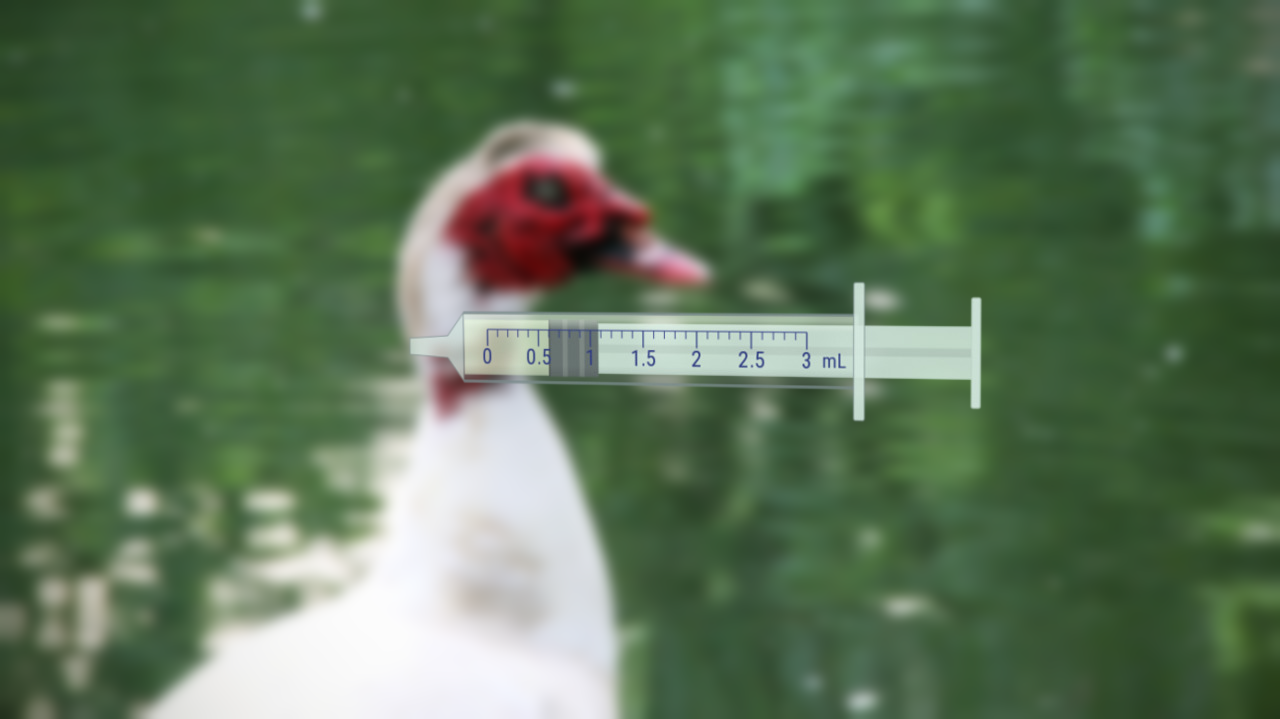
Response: 0.6 (mL)
